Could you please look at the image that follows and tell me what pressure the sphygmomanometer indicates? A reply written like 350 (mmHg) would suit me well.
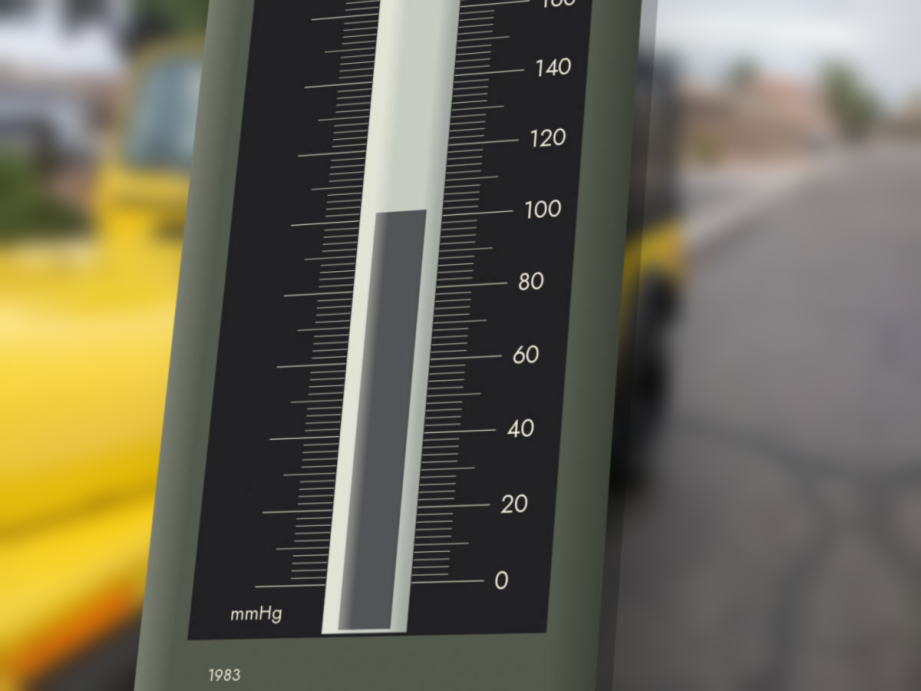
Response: 102 (mmHg)
